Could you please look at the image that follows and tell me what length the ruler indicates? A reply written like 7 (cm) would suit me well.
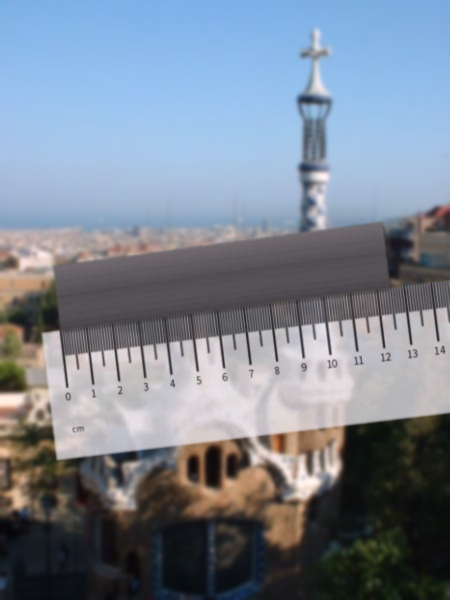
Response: 12.5 (cm)
